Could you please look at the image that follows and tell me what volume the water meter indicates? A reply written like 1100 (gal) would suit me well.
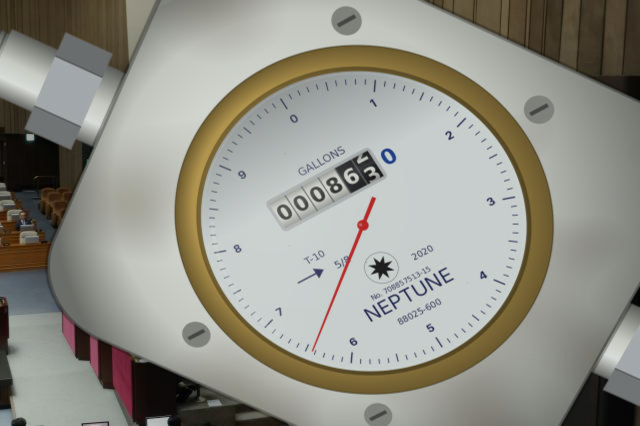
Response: 8626.4 (gal)
